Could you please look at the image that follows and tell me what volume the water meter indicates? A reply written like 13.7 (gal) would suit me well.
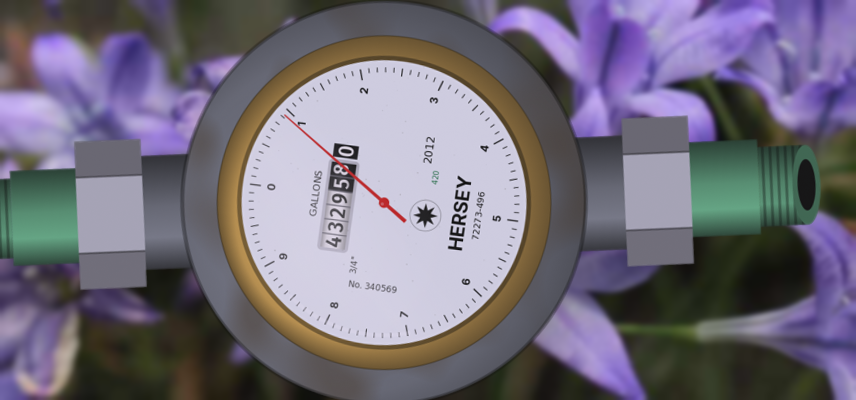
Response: 4329580.9 (gal)
